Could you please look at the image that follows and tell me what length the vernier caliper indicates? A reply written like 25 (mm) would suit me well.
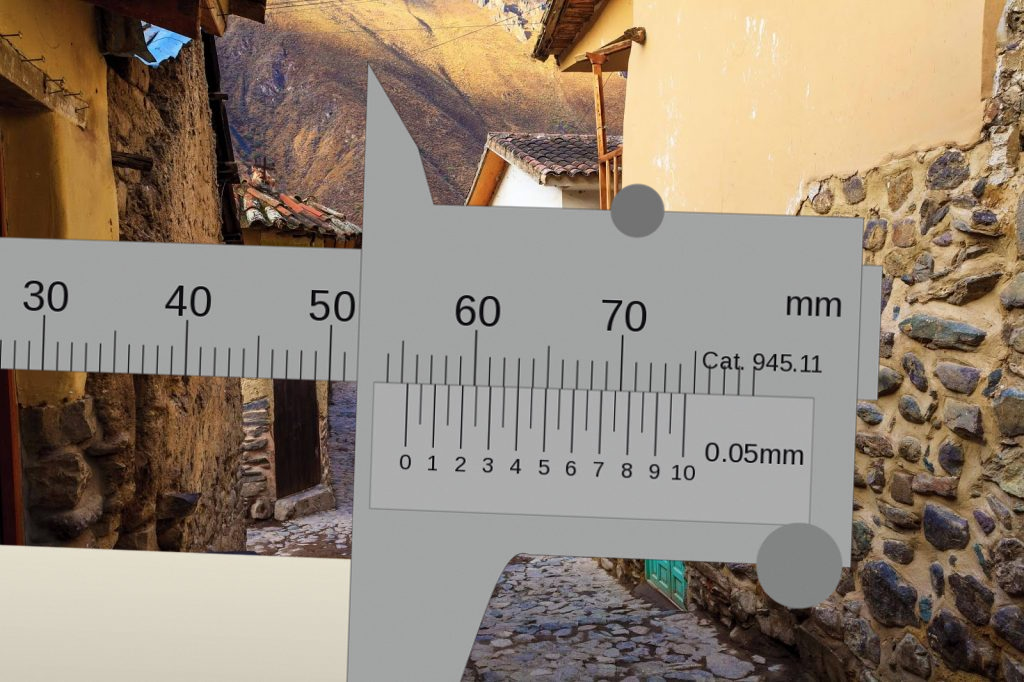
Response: 55.4 (mm)
